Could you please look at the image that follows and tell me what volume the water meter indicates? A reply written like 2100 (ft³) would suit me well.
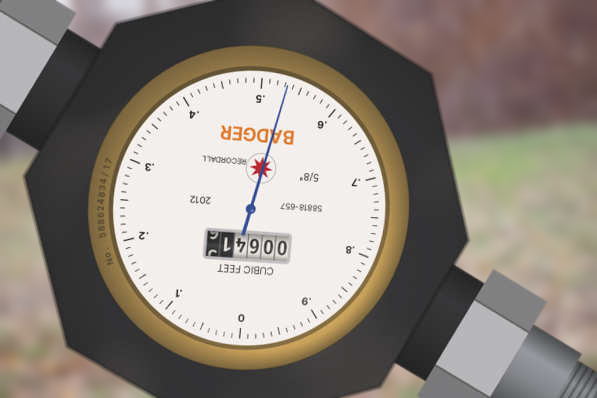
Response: 6415.53 (ft³)
